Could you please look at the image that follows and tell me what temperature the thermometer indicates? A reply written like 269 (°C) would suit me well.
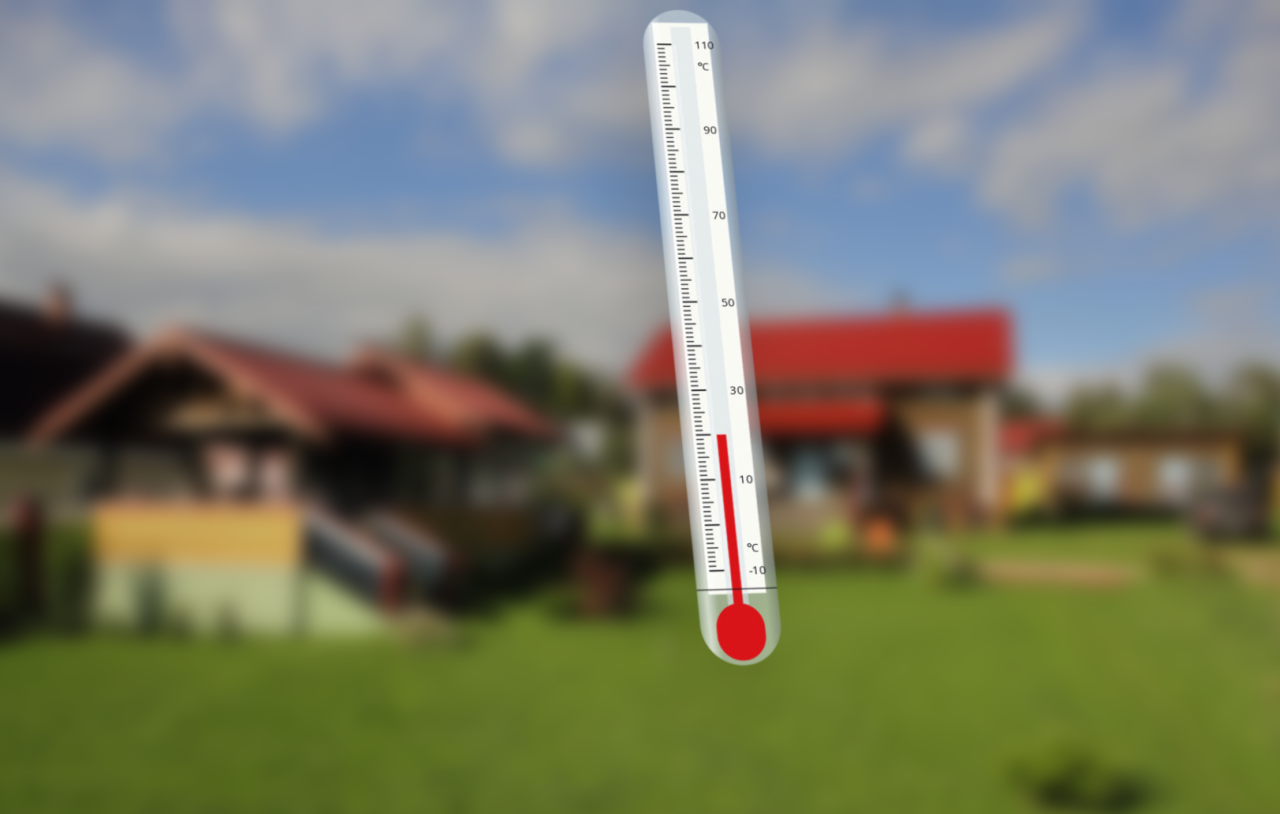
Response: 20 (°C)
